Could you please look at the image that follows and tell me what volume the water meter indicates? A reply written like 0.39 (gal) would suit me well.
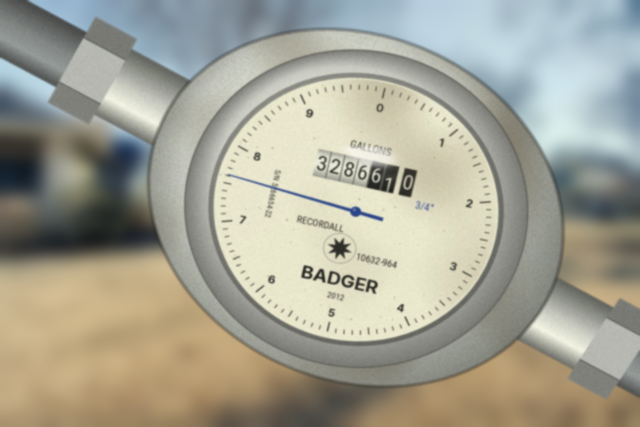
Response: 3286607.6 (gal)
